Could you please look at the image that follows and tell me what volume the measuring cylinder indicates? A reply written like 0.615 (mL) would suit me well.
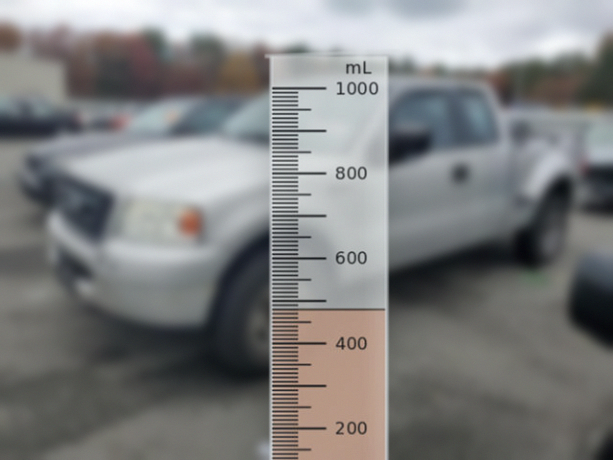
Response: 480 (mL)
